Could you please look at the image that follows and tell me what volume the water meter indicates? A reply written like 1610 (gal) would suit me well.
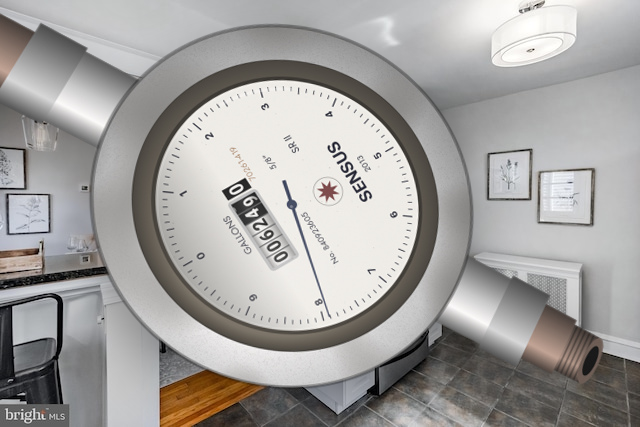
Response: 62487.9 (gal)
